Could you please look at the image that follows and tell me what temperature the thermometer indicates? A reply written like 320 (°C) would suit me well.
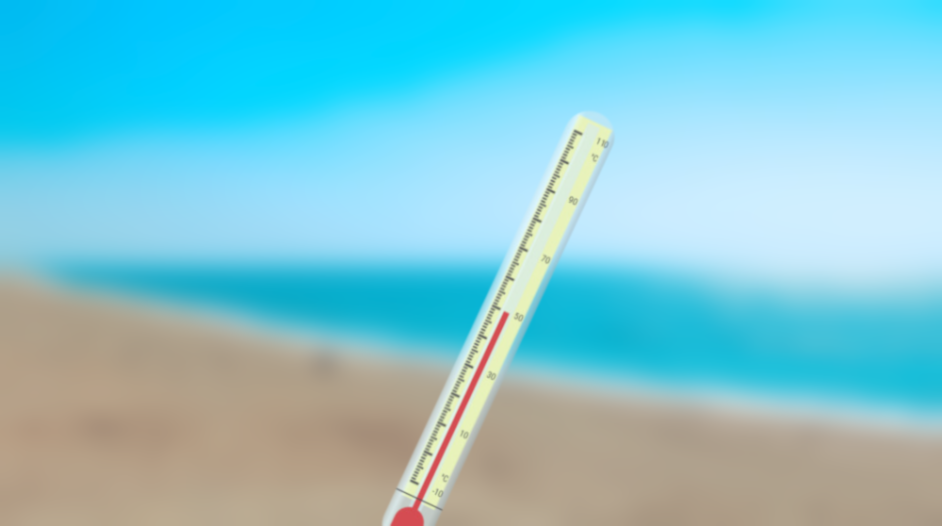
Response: 50 (°C)
